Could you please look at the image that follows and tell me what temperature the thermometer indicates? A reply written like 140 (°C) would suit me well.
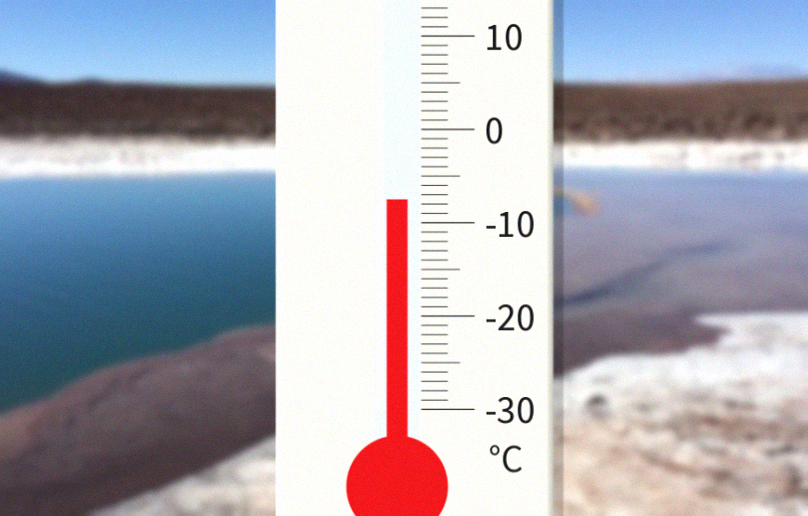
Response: -7.5 (°C)
